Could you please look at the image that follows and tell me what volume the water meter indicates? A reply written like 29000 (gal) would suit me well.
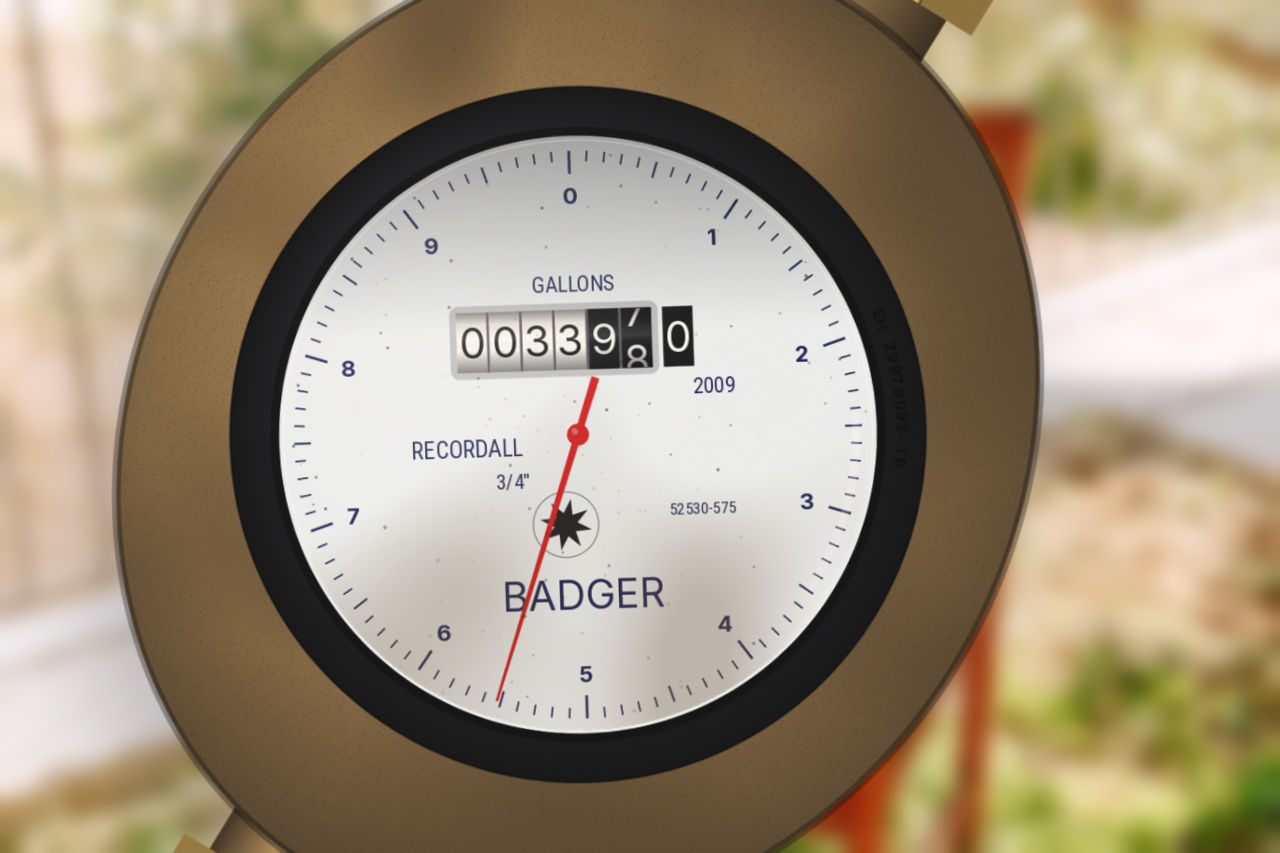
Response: 33975.5 (gal)
